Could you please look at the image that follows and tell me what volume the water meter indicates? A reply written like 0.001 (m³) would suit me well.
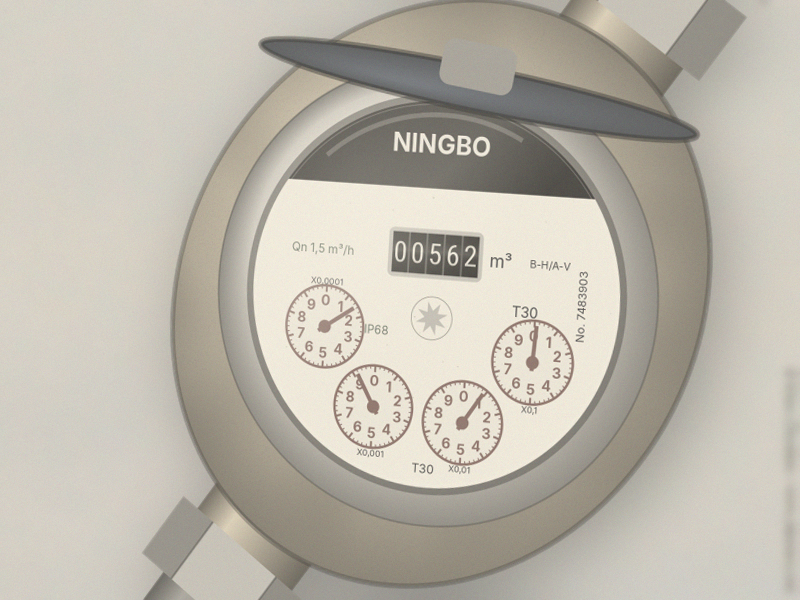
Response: 562.0091 (m³)
